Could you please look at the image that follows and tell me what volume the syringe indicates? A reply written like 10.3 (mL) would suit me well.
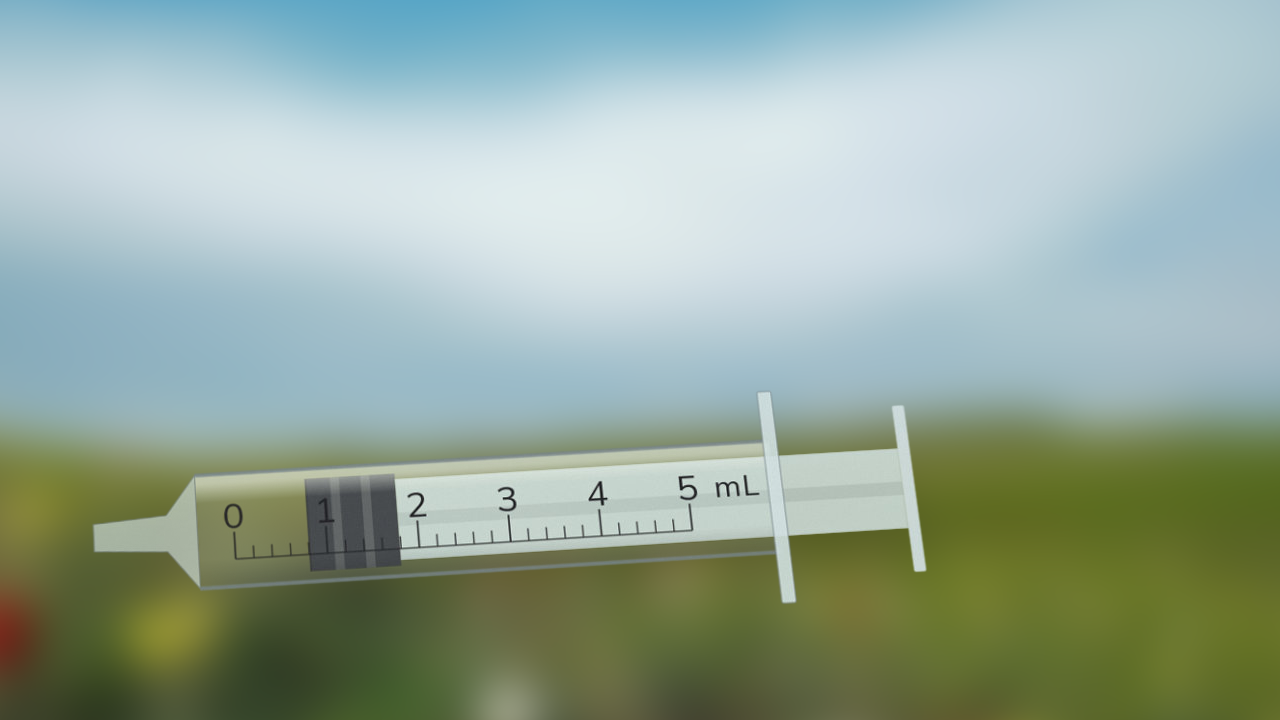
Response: 0.8 (mL)
